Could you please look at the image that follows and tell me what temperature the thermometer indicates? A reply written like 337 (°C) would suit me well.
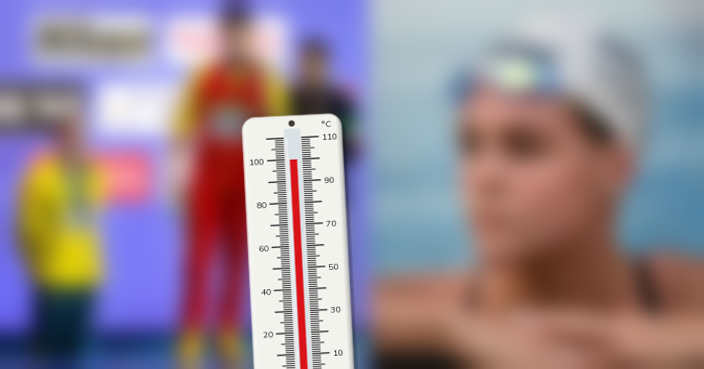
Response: 100 (°C)
